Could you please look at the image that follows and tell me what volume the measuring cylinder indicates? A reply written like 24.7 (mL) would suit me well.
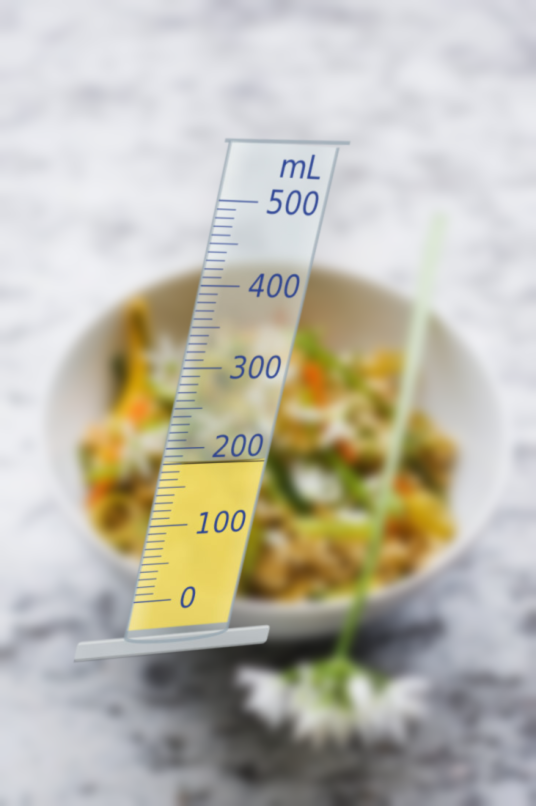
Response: 180 (mL)
